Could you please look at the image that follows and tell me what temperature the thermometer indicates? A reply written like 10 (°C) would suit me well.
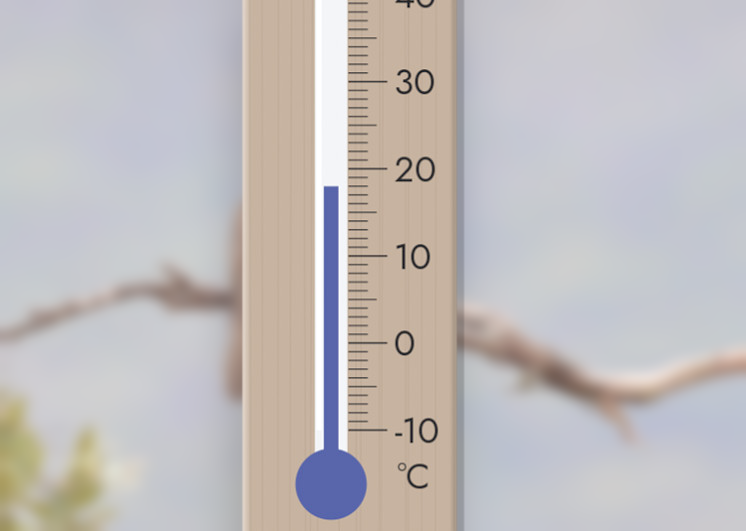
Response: 18 (°C)
